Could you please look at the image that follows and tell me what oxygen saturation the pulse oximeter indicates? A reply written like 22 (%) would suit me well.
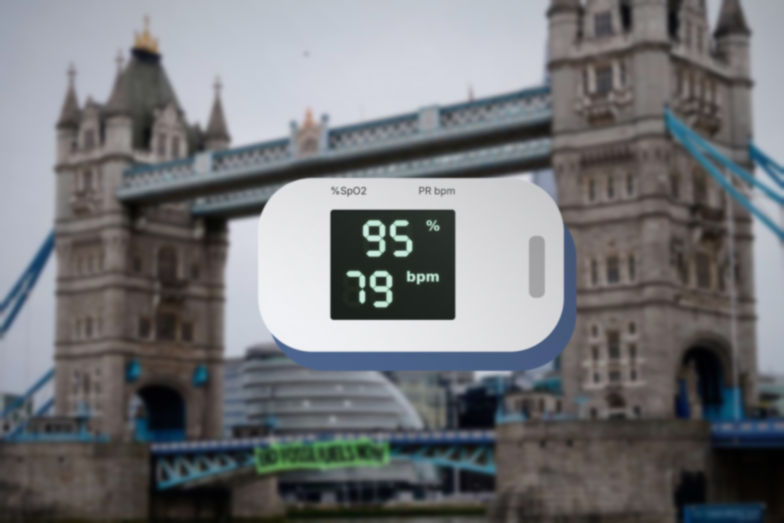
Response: 95 (%)
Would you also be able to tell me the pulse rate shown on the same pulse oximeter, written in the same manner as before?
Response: 79 (bpm)
